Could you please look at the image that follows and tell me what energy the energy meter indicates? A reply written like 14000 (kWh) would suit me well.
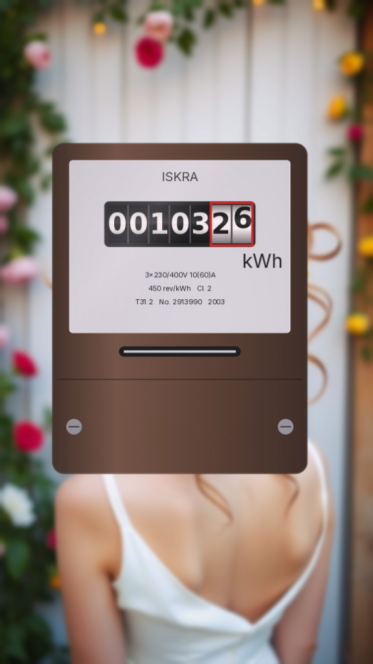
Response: 103.26 (kWh)
